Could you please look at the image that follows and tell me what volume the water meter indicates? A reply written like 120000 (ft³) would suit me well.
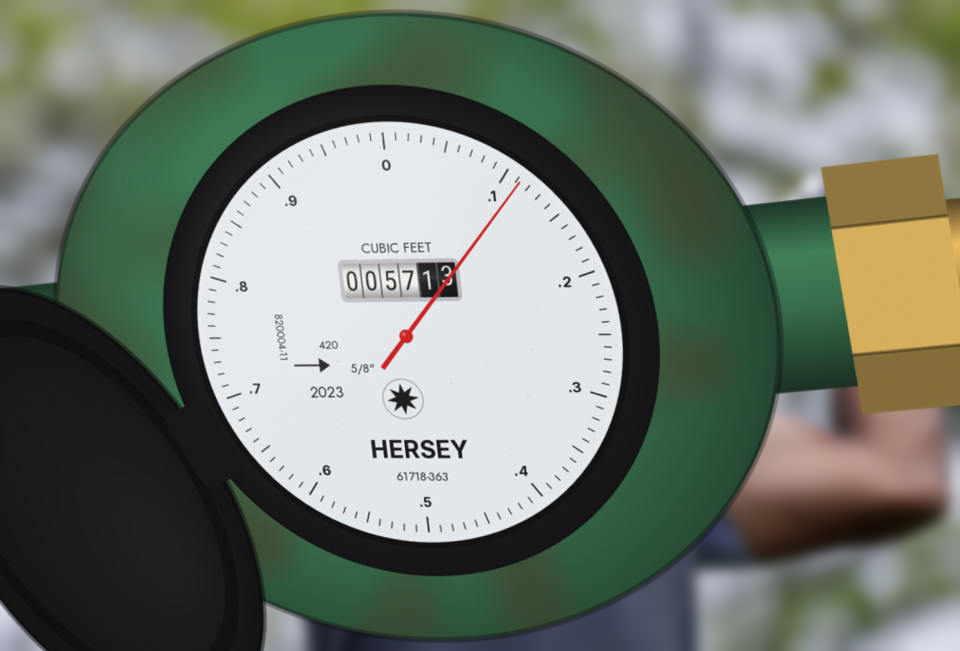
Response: 5713.11 (ft³)
